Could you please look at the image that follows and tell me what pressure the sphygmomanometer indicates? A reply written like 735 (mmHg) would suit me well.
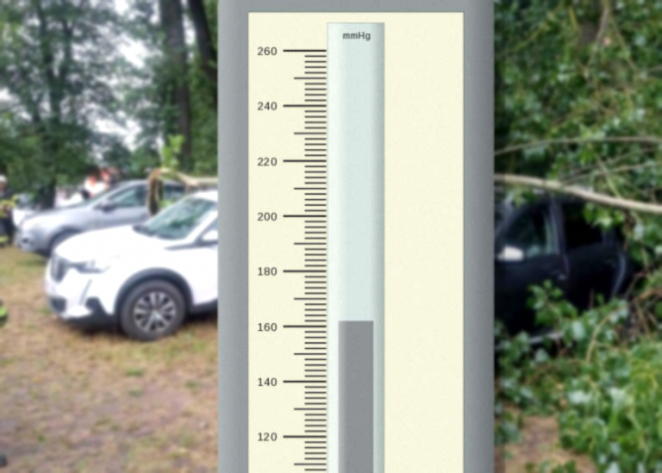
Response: 162 (mmHg)
